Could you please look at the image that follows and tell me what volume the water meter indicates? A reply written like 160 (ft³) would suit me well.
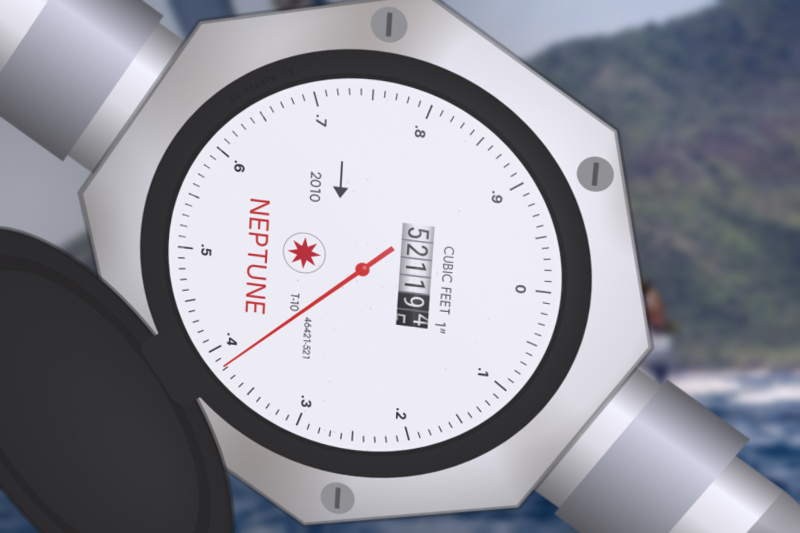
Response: 521194.38 (ft³)
